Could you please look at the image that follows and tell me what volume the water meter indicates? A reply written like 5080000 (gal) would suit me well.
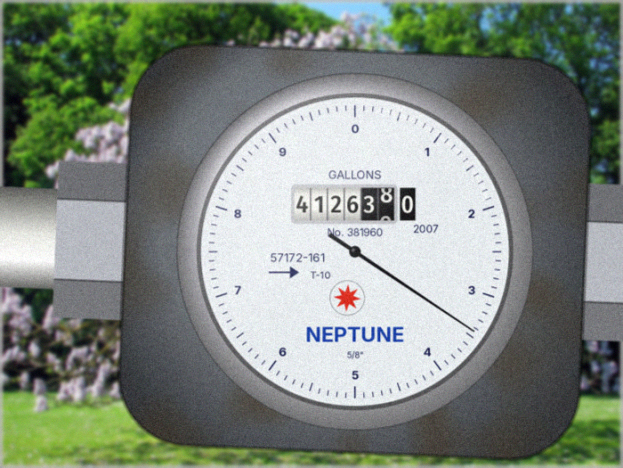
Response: 4126383.4 (gal)
